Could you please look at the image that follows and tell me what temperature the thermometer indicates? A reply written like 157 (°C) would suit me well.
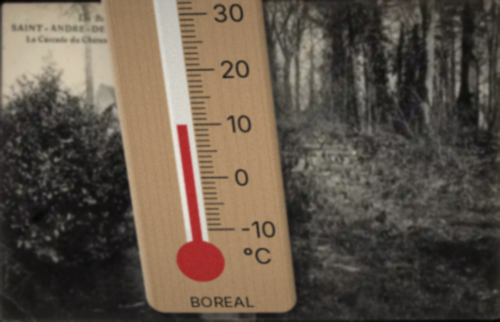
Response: 10 (°C)
